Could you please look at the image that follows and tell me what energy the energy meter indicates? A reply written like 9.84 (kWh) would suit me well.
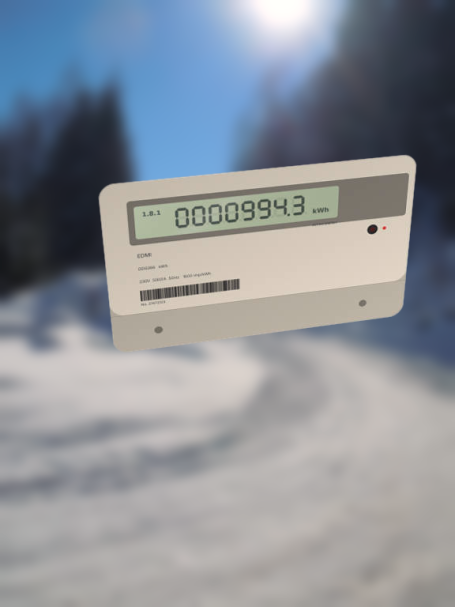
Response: 994.3 (kWh)
